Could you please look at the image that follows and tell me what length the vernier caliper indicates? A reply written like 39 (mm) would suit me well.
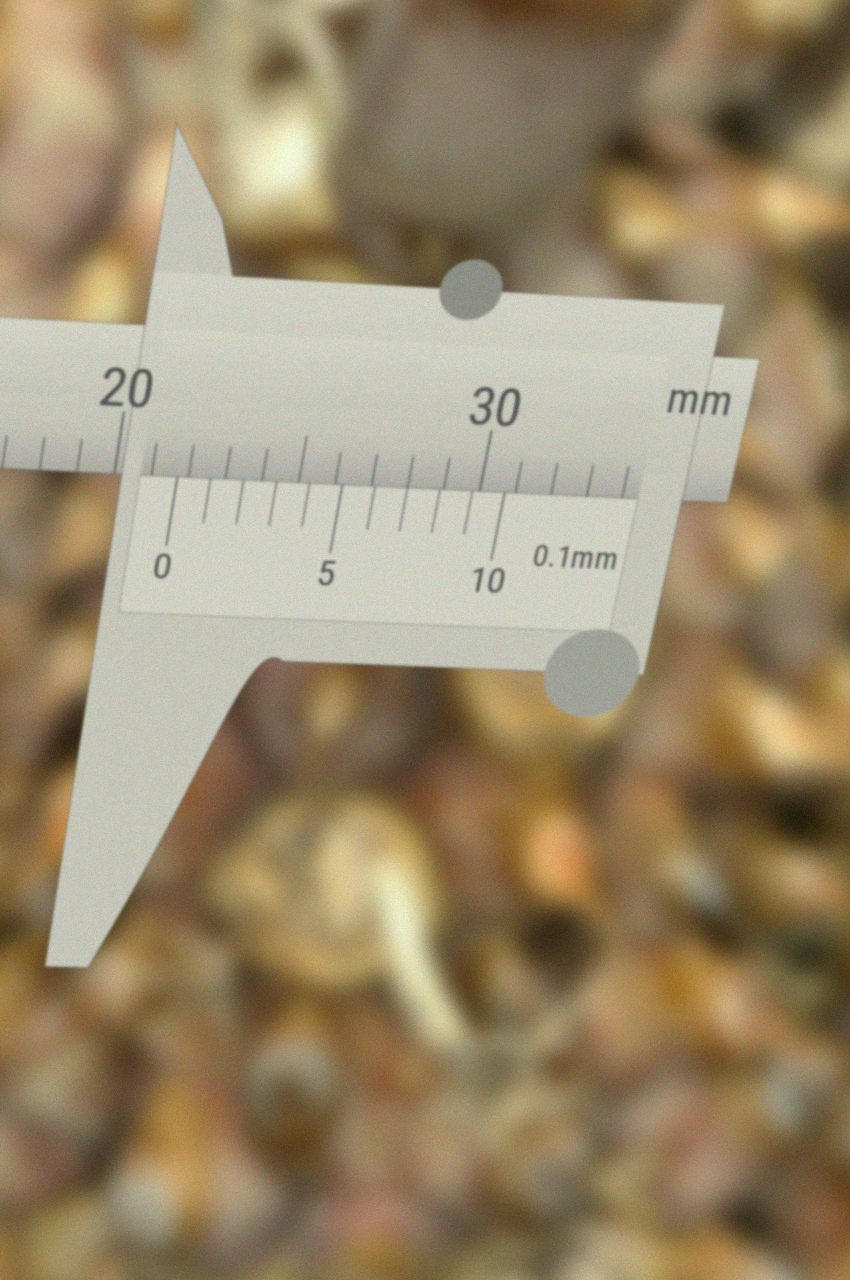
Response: 21.7 (mm)
